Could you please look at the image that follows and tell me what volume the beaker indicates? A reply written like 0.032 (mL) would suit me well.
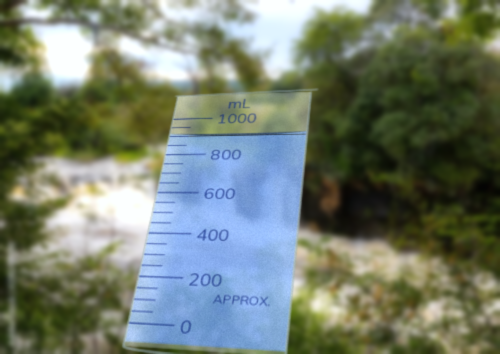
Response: 900 (mL)
